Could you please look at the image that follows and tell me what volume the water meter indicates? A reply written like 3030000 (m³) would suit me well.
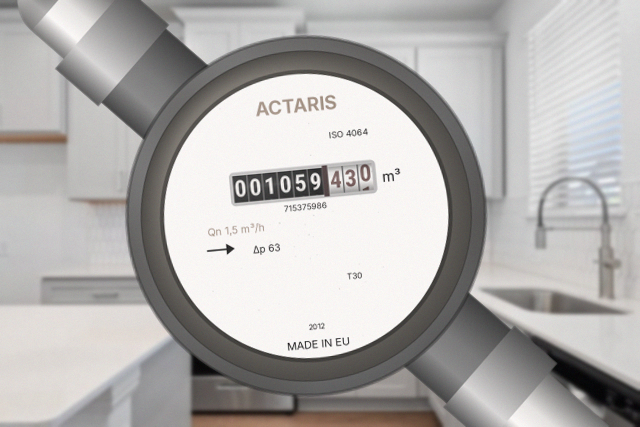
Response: 1059.430 (m³)
